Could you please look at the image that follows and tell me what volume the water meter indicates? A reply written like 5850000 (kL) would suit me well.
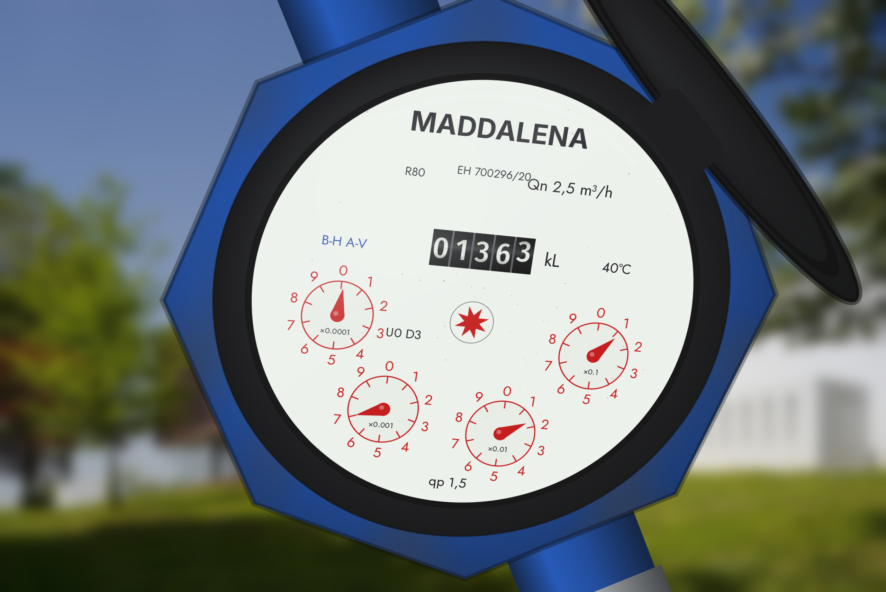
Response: 1363.1170 (kL)
